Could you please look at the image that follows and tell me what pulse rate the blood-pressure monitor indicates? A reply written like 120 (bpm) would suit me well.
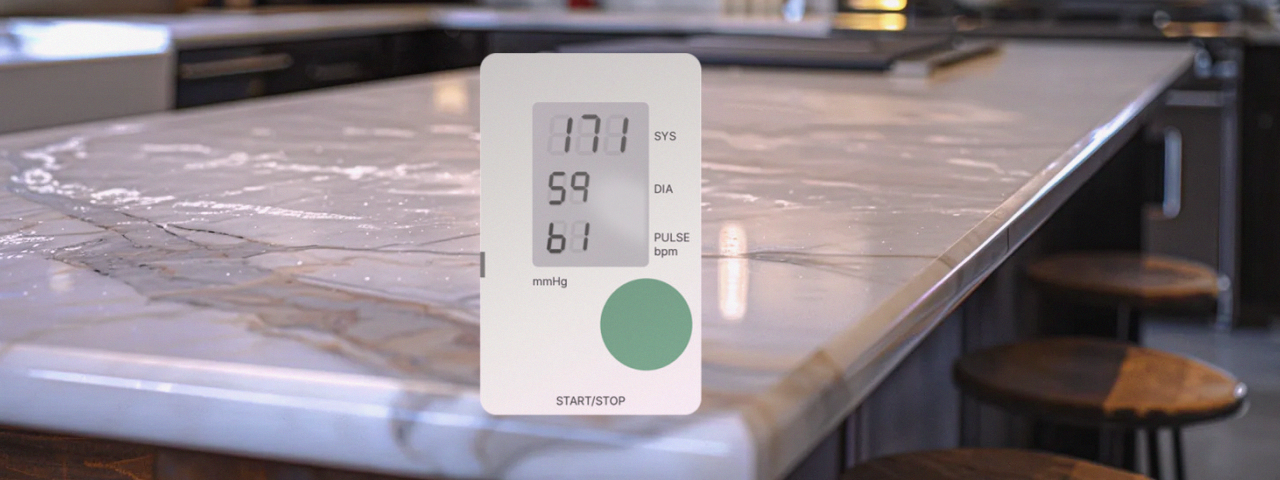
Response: 61 (bpm)
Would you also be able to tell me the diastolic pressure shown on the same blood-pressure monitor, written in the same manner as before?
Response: 59 (mmHg)
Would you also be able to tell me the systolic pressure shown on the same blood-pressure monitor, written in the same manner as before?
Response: 171 (mmHg)
